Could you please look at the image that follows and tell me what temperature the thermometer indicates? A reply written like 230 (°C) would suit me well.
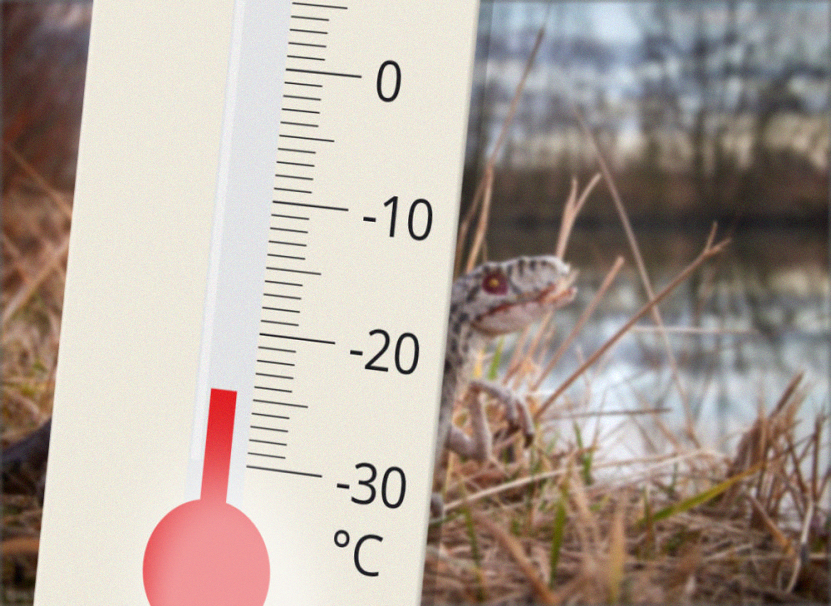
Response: -24.5 (°C)
